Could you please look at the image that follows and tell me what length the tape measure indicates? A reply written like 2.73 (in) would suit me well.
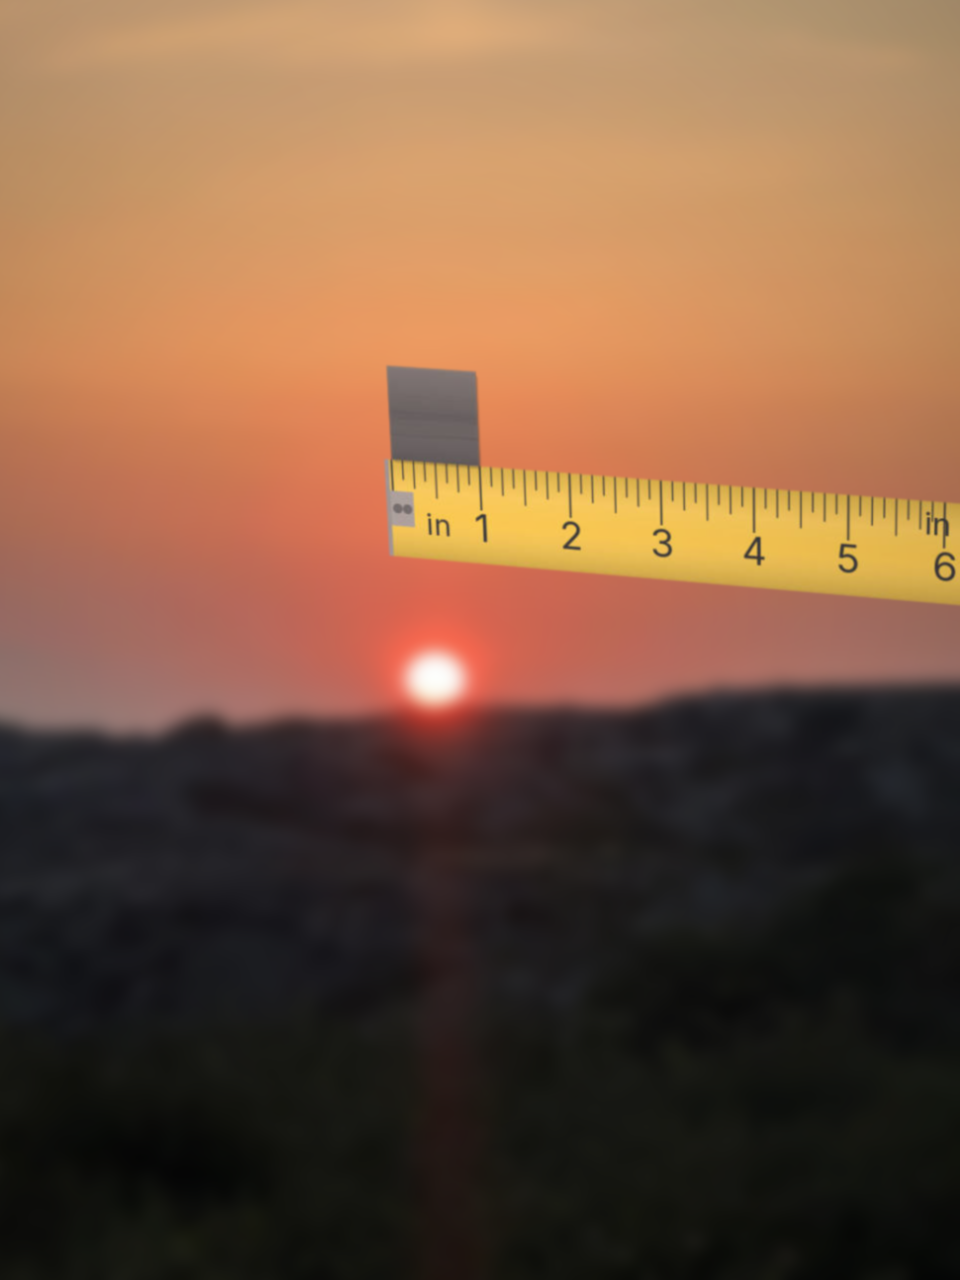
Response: 1 (in)
